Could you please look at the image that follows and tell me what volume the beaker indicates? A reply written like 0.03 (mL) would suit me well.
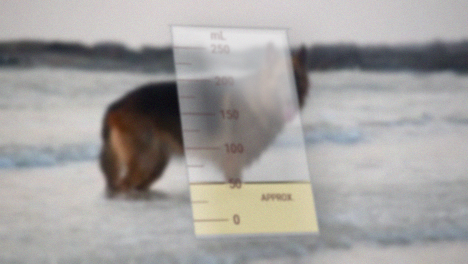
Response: 50 (mL)
